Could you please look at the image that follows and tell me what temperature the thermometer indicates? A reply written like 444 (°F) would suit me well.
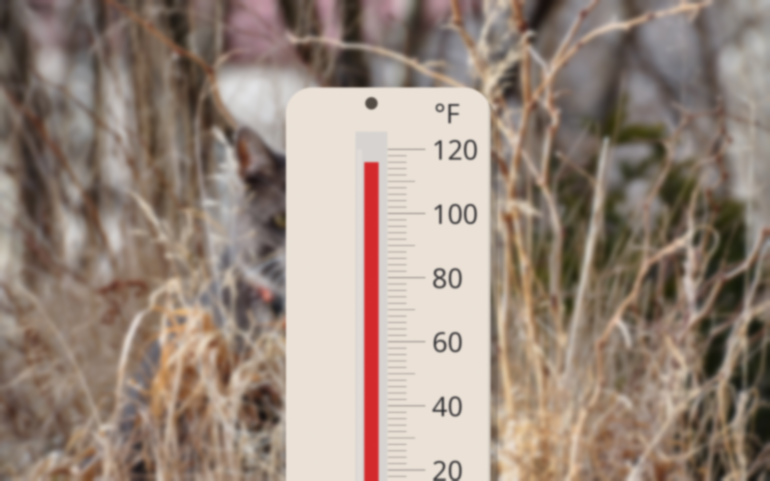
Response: 116 (°F)
